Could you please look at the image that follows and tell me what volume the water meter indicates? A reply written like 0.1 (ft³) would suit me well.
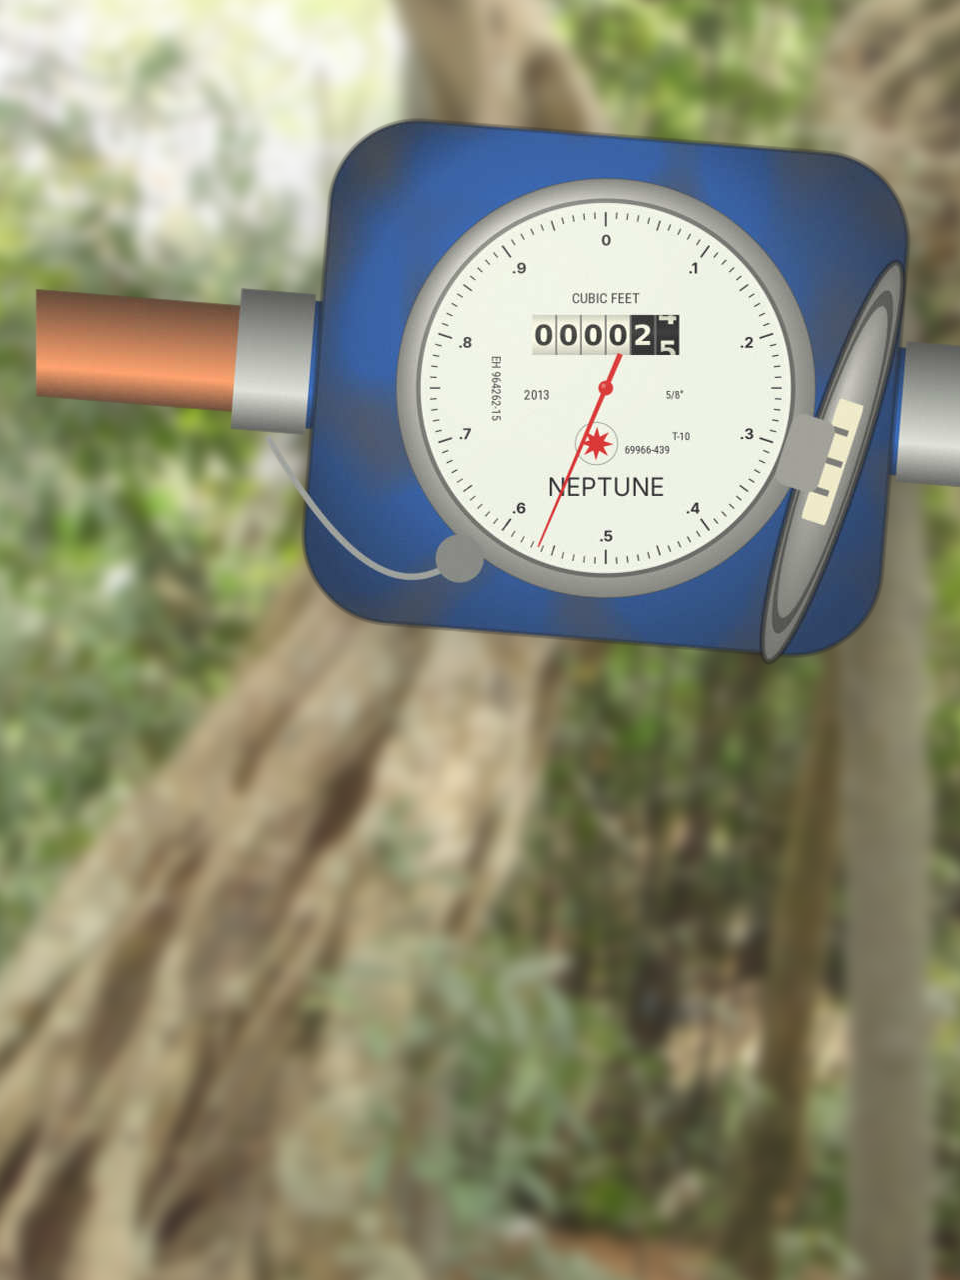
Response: 24.56 (ft³)
